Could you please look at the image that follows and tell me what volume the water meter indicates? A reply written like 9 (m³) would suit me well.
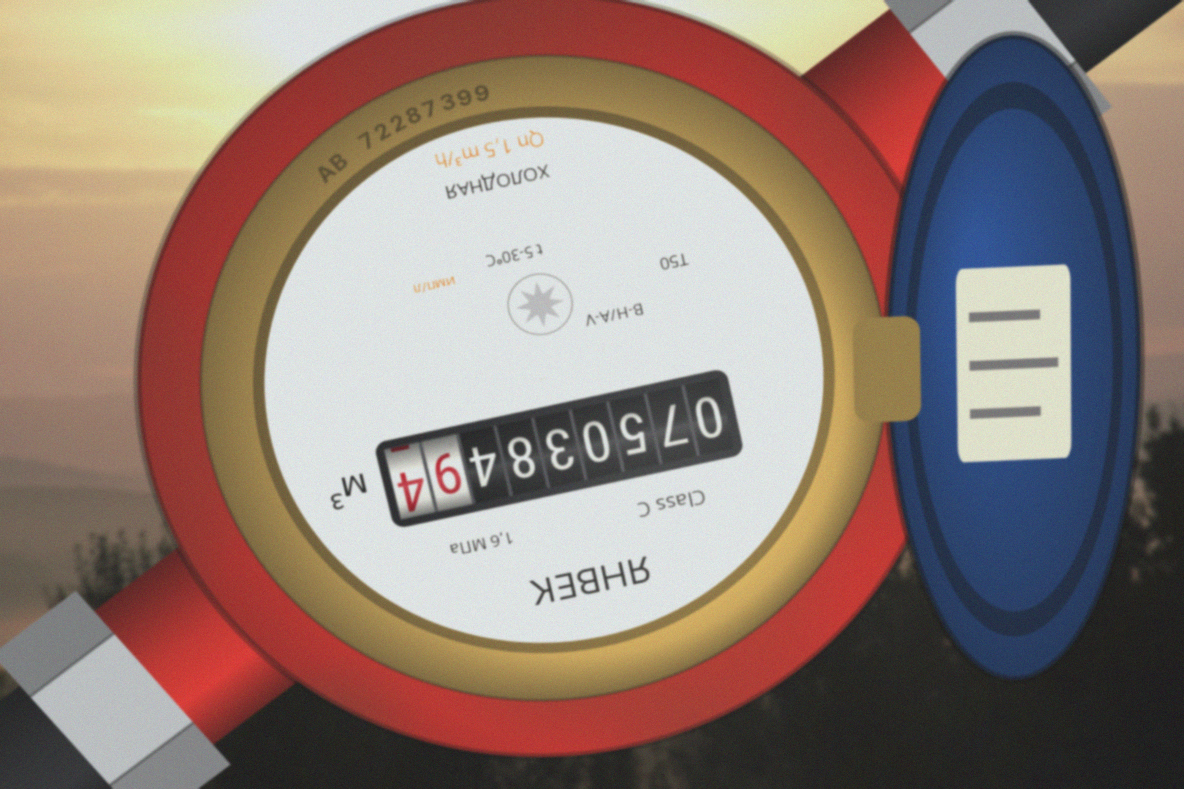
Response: 750384.94 (m³)
